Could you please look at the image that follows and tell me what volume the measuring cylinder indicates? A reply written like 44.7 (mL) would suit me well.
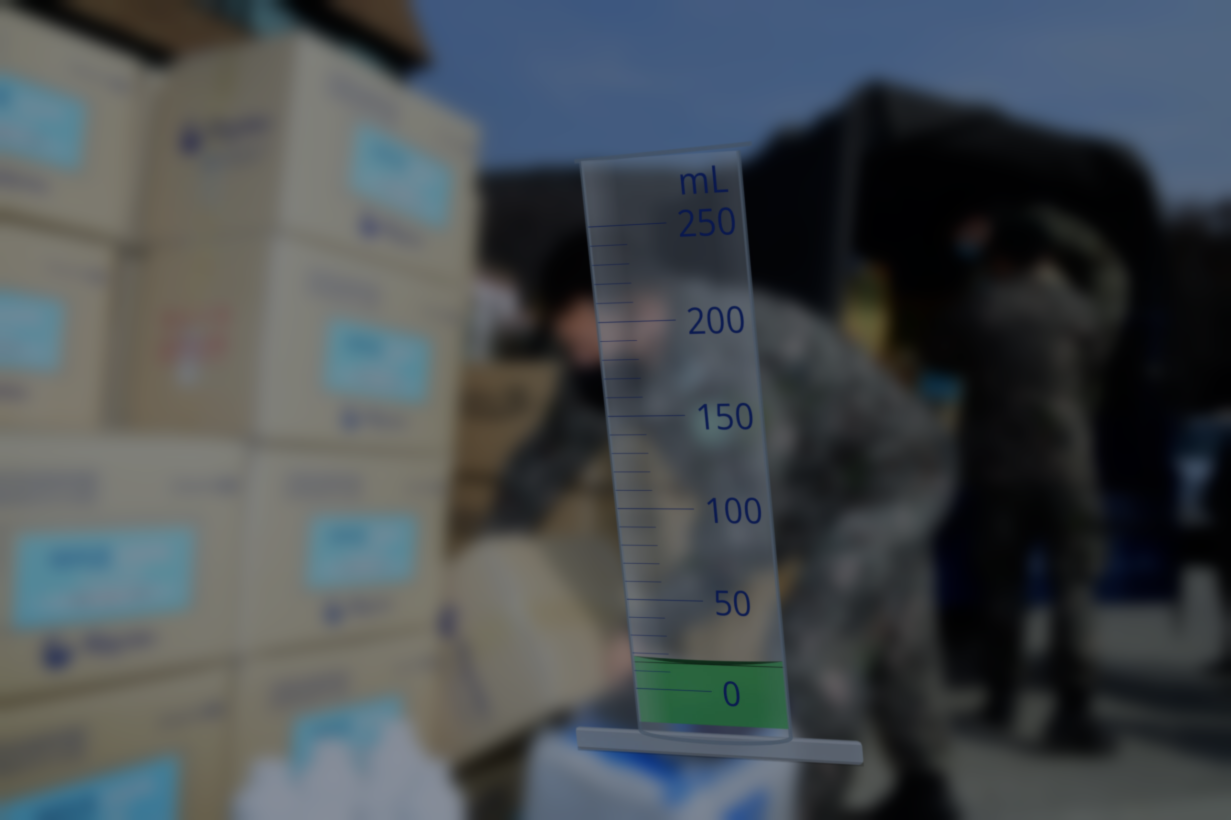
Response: 15 (mL)
